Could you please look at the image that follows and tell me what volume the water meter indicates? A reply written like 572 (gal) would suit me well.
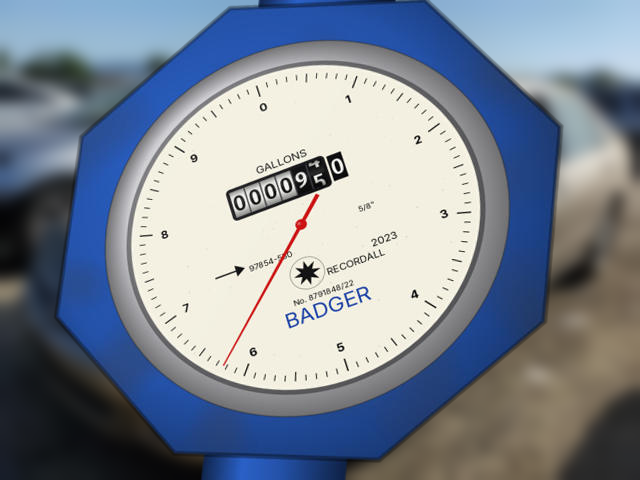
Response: 946.2 (gal)
